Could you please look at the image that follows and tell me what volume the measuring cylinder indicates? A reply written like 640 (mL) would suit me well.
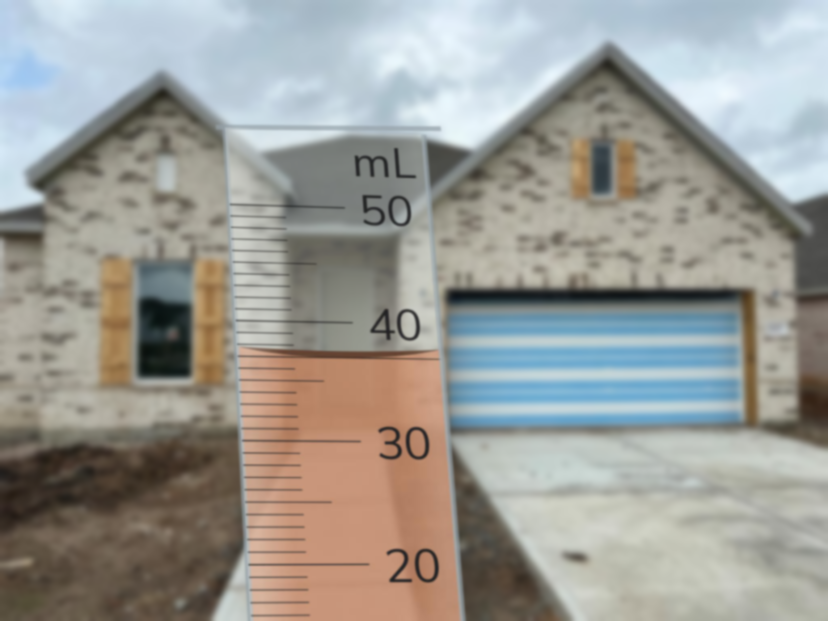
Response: 37 (mL)
